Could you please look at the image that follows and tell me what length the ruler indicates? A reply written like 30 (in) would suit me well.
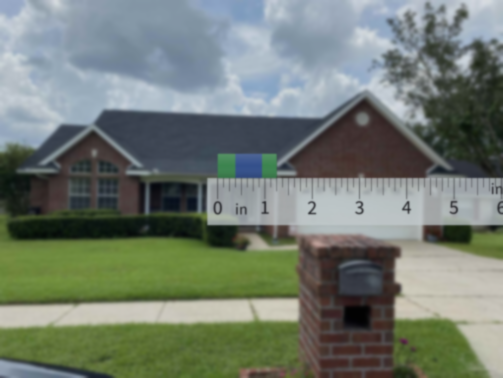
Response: 1.25 (in)
